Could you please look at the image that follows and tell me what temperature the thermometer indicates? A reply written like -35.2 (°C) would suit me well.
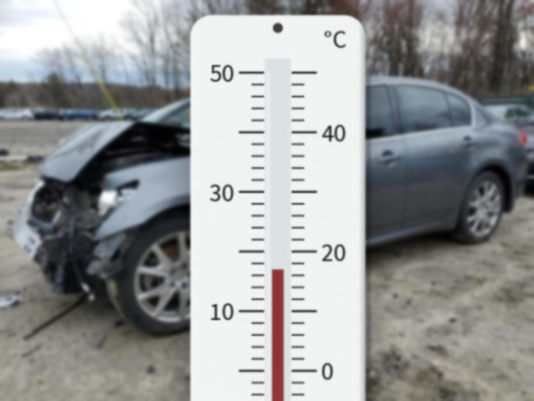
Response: 17 (°C)
